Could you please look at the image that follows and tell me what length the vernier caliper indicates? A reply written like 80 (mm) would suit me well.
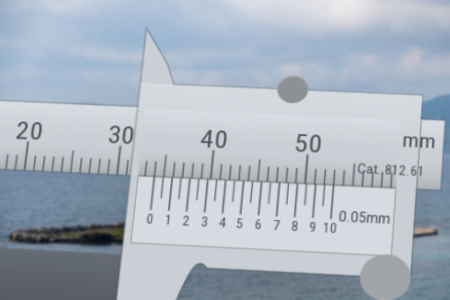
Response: 34.0 (mm)
